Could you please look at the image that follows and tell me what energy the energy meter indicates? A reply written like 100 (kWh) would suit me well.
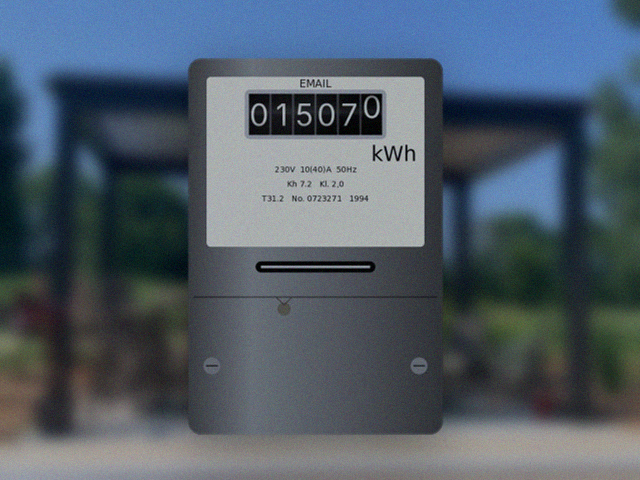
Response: 15070 (kWh)
